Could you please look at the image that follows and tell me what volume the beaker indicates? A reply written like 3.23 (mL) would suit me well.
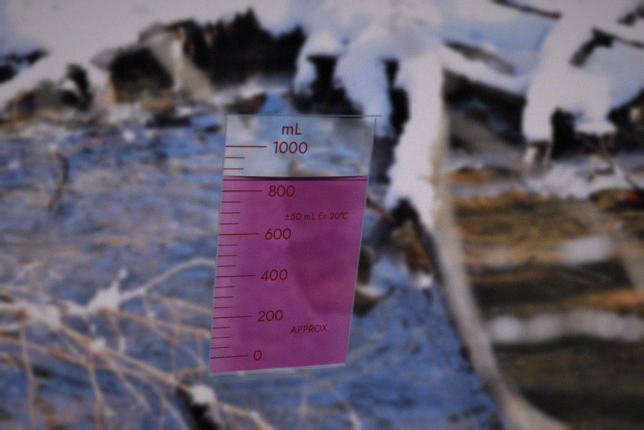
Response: 850 (mL)
